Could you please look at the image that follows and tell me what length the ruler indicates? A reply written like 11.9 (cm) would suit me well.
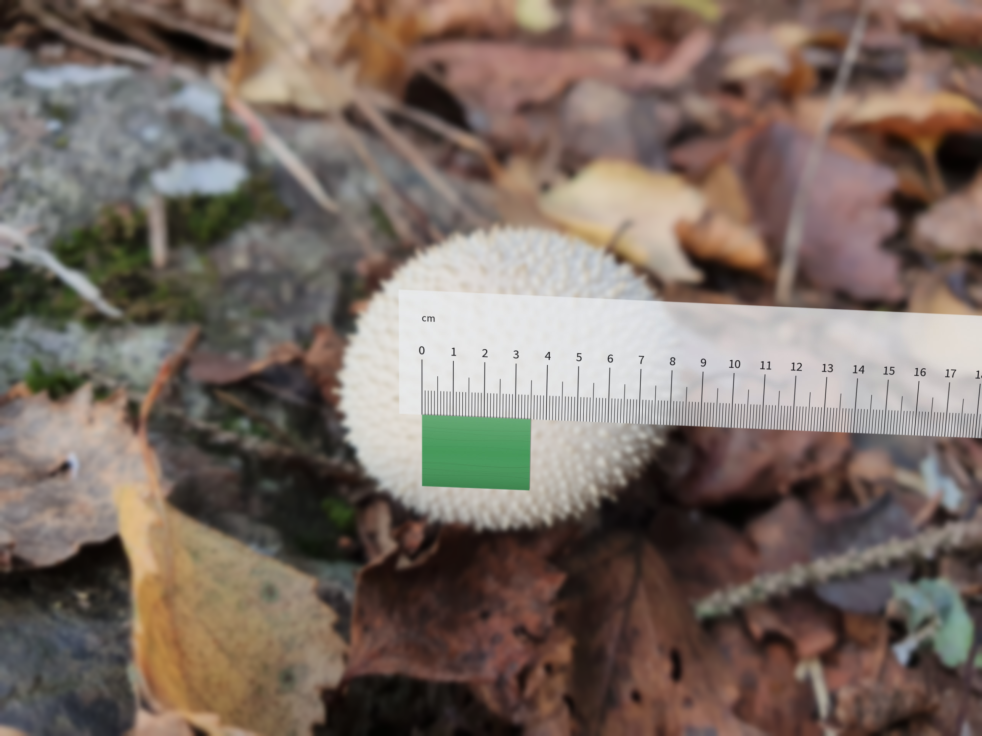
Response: 3.5 (cm)
